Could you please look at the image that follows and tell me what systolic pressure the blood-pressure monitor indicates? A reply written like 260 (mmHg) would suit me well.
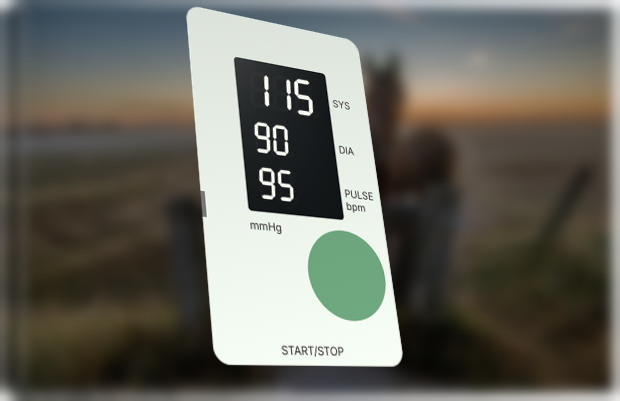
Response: 115 (mmHg)
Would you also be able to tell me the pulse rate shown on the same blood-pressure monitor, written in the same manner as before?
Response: 95 (bpm)
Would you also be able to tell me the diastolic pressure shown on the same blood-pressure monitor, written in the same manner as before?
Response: 90 (mmHg)
